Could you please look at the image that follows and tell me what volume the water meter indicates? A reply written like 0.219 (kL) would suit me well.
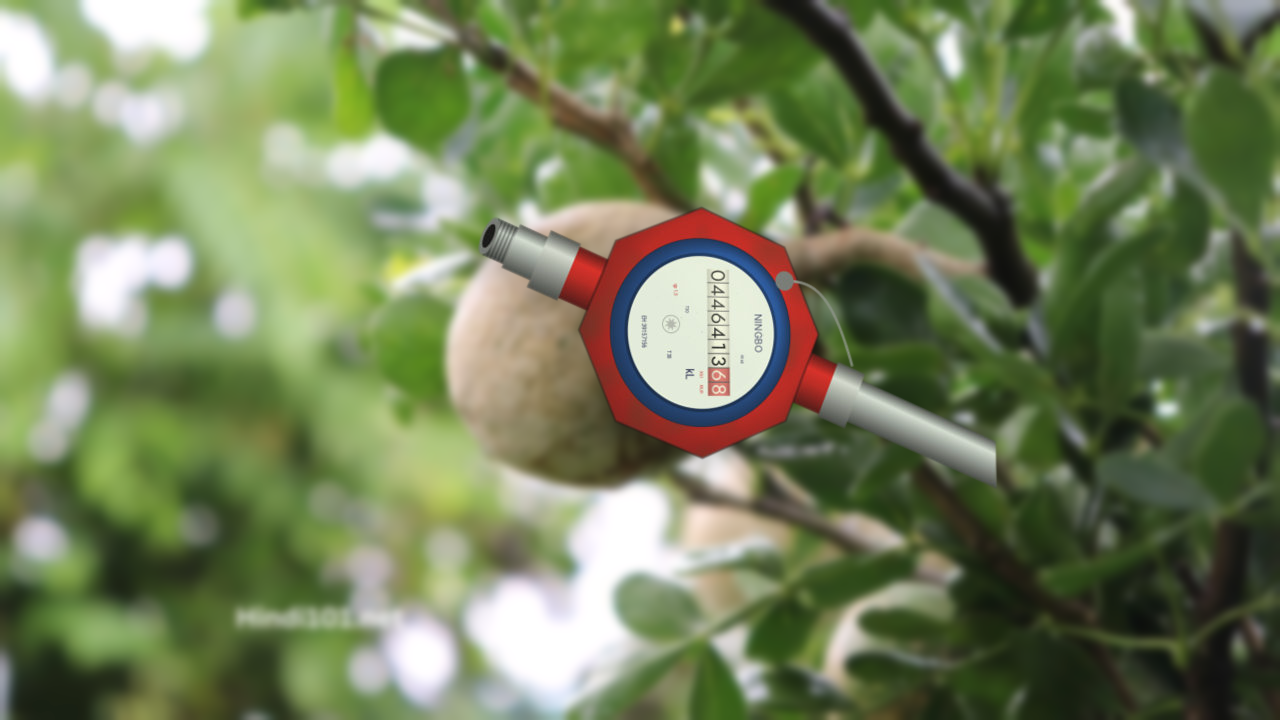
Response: 446413.68 (kL)
